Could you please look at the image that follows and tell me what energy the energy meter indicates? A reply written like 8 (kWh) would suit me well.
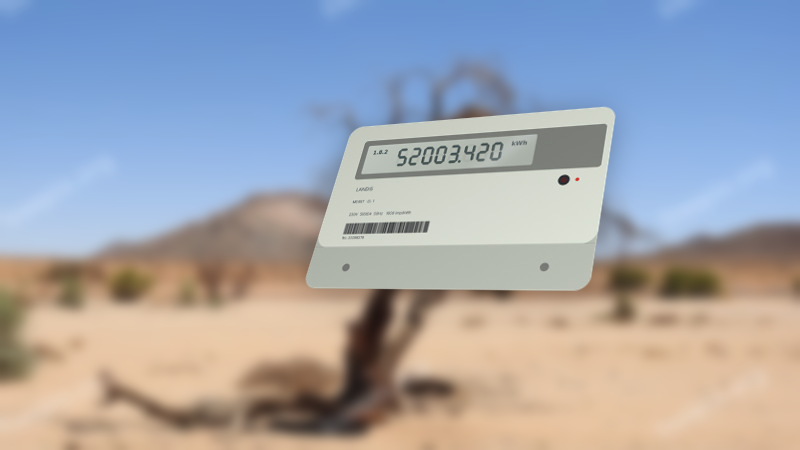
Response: 52003.420 (kWh)
